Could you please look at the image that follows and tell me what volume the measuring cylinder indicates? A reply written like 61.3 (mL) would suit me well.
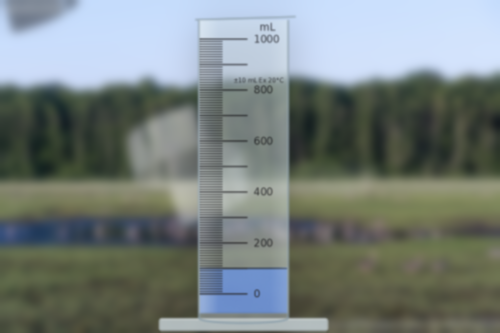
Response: 100 (mL)
